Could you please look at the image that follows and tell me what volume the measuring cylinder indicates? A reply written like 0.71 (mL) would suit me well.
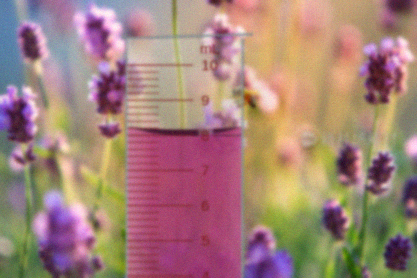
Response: 8 (mL)
